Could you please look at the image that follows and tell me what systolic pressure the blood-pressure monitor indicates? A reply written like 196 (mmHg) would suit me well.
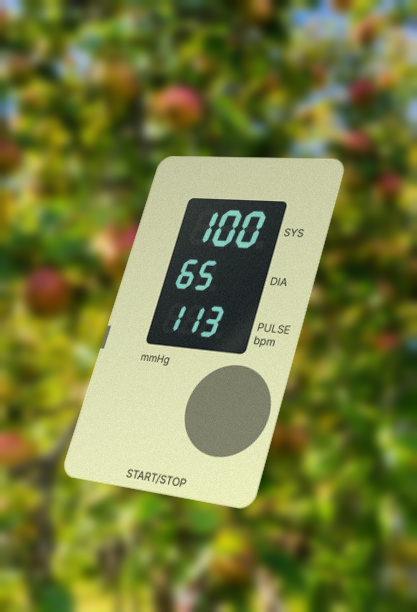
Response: 100 (mmHg)
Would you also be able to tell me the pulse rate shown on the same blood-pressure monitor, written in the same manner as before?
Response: 113 (bpm)
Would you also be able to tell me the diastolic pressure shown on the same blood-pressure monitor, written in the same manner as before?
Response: 65 (mmHg)
